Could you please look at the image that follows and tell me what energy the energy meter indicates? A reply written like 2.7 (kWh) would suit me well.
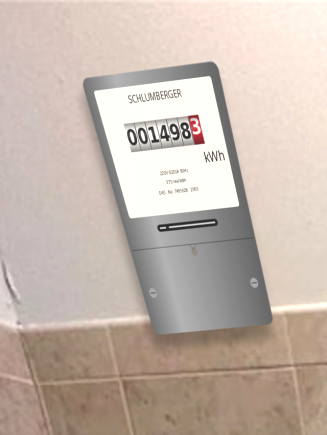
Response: 1498.3 (kWh)
